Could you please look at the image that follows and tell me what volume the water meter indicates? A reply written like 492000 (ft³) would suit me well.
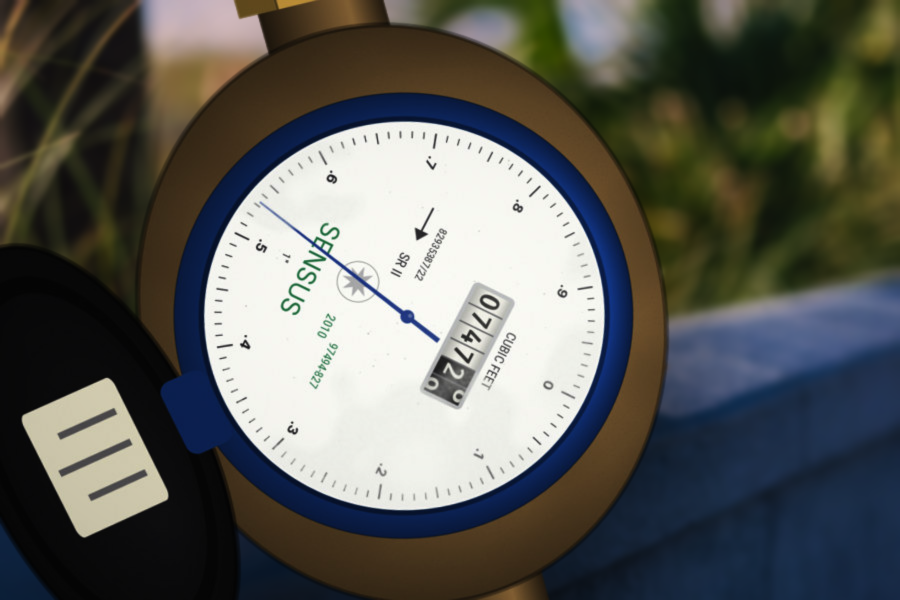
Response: 74728.53 (ft³)
